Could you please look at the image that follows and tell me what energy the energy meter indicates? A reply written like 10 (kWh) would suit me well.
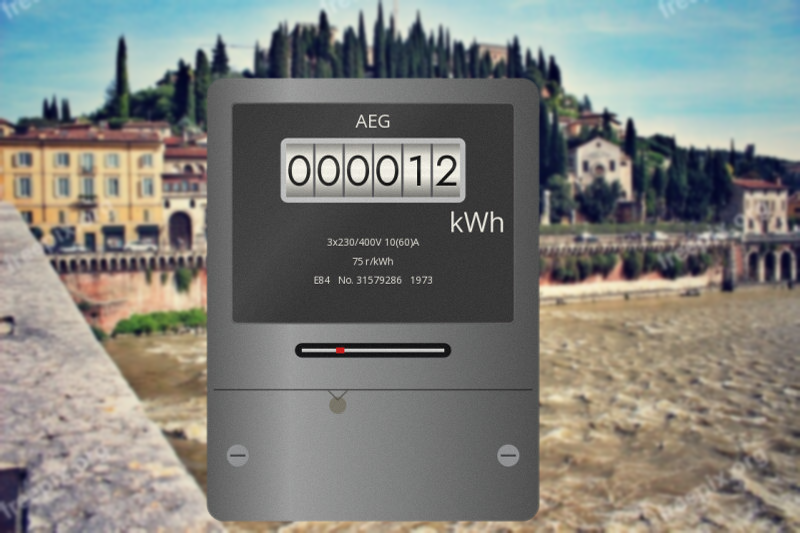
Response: 12 (kWh)
